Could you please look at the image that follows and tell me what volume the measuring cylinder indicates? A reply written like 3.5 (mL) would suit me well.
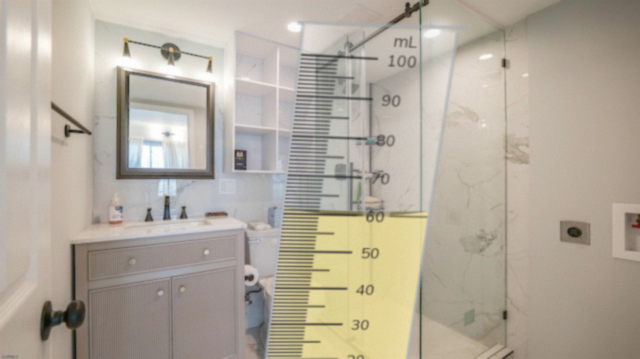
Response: 60 (mL)
